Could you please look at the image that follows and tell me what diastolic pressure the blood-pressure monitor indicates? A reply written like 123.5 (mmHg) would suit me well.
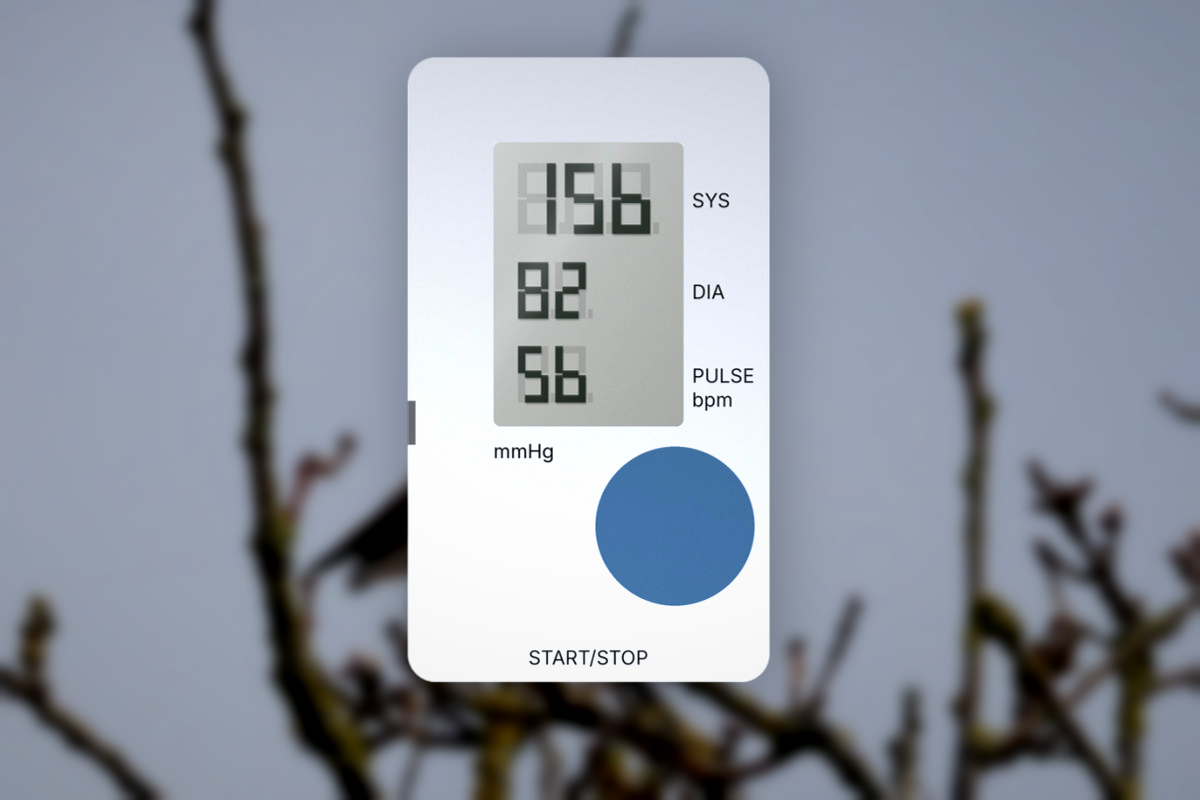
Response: 82 (mmHg)
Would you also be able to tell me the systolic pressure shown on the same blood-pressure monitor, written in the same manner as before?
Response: 156 (mmHg)
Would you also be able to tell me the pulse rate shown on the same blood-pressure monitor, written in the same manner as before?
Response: 56 (bpm)
